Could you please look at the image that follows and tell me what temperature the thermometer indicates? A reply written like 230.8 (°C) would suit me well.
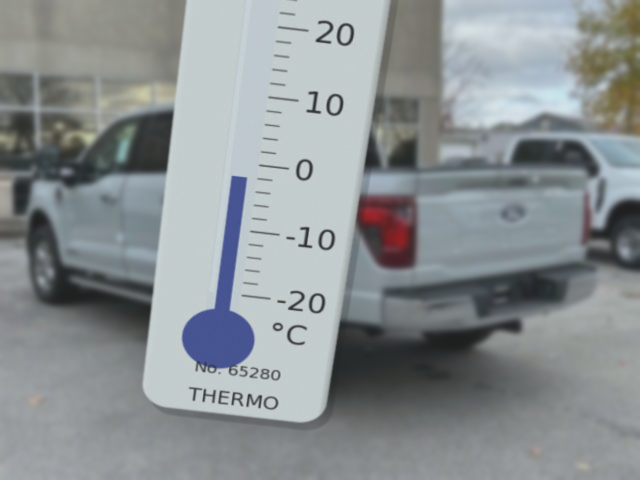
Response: -2 (°C)
